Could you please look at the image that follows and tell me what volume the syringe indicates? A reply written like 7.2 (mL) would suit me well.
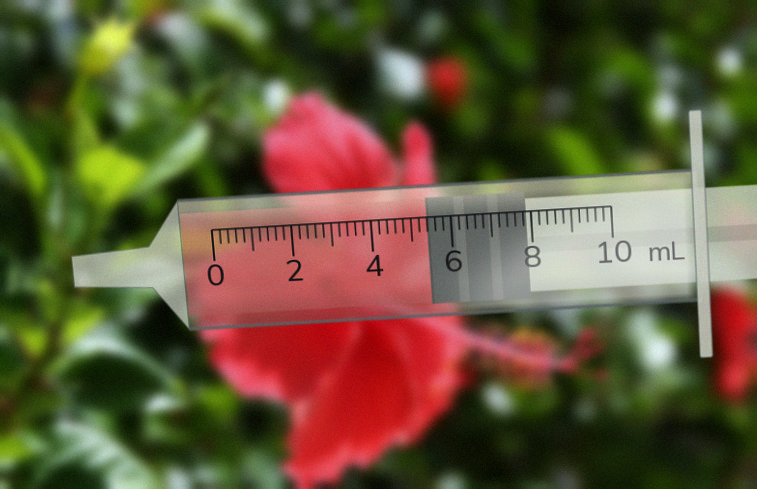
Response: 5.4 (mL)
